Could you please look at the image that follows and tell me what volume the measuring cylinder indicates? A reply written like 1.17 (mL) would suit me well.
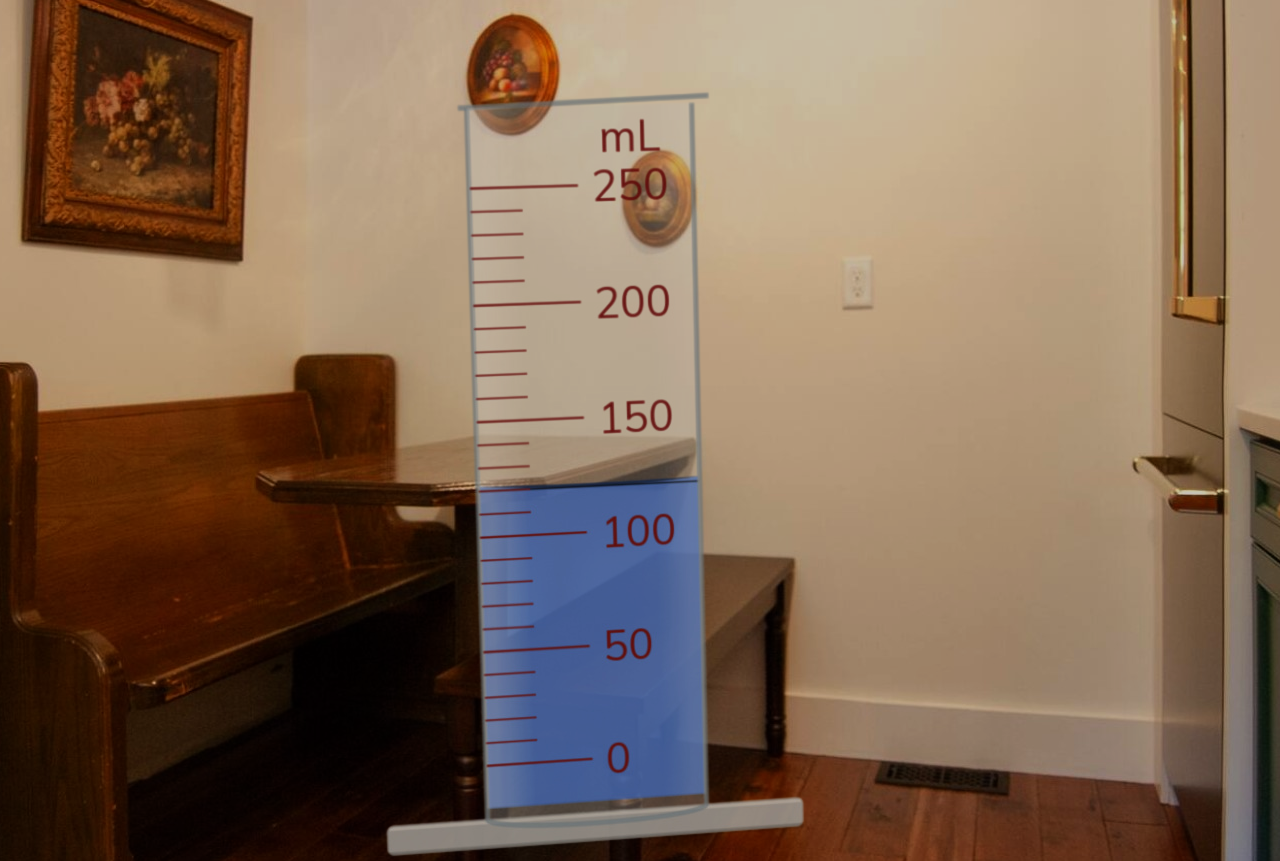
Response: 120 (mL)
